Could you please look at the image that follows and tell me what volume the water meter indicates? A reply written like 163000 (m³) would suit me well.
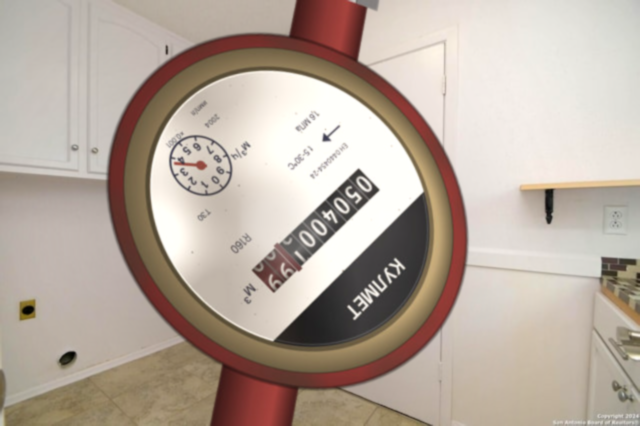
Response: 504001.993 (m³)
